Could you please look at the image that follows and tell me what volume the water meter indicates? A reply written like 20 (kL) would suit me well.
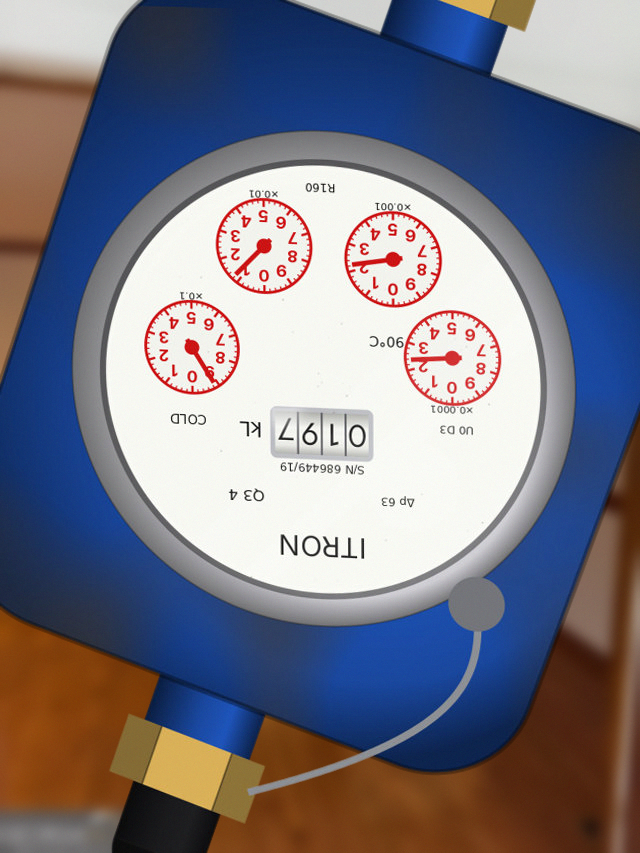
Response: 196.9122 (kL)
